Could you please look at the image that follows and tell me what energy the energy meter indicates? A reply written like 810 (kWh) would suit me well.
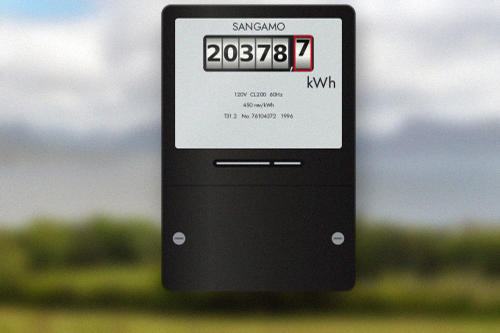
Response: 20378.7 (kWh)
